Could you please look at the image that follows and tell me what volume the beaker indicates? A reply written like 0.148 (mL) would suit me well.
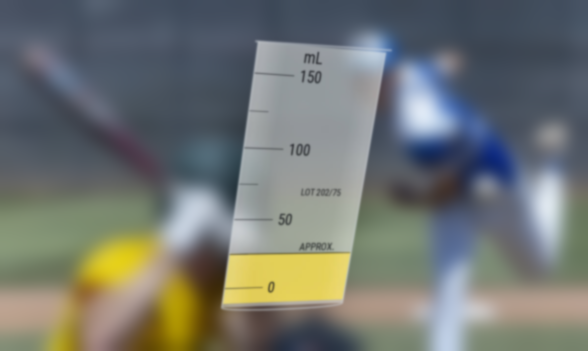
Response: 25 (mL)
